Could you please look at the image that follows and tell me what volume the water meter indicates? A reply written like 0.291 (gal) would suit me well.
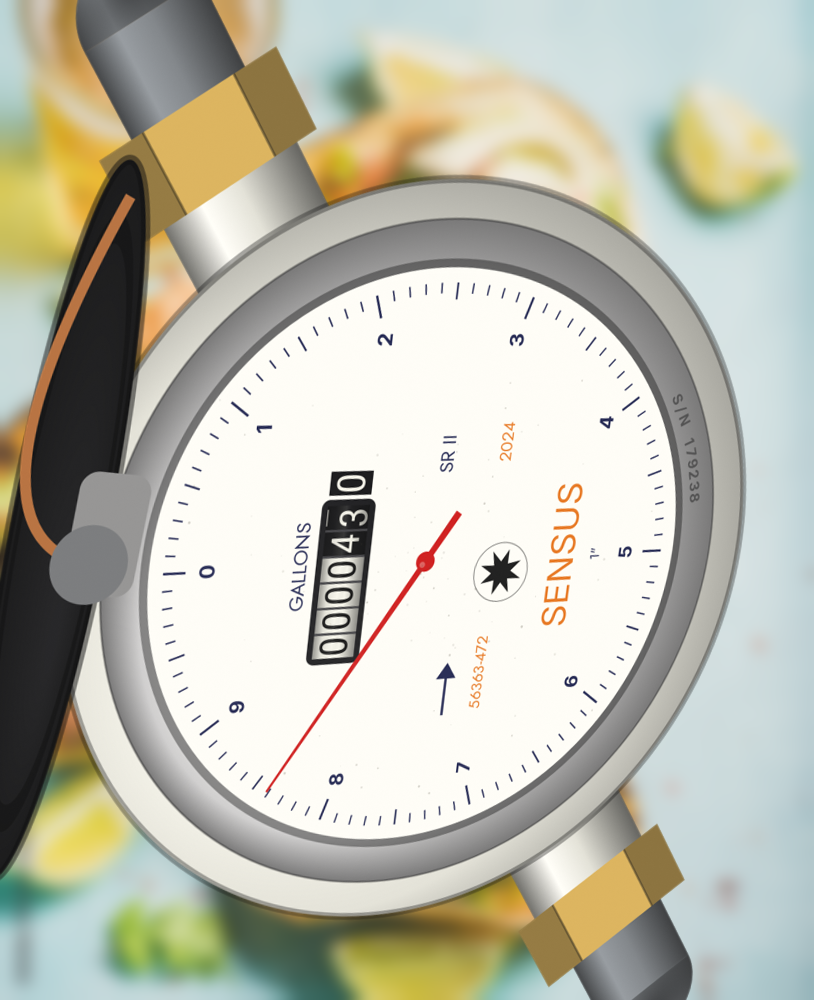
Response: 428.4 (gal)
